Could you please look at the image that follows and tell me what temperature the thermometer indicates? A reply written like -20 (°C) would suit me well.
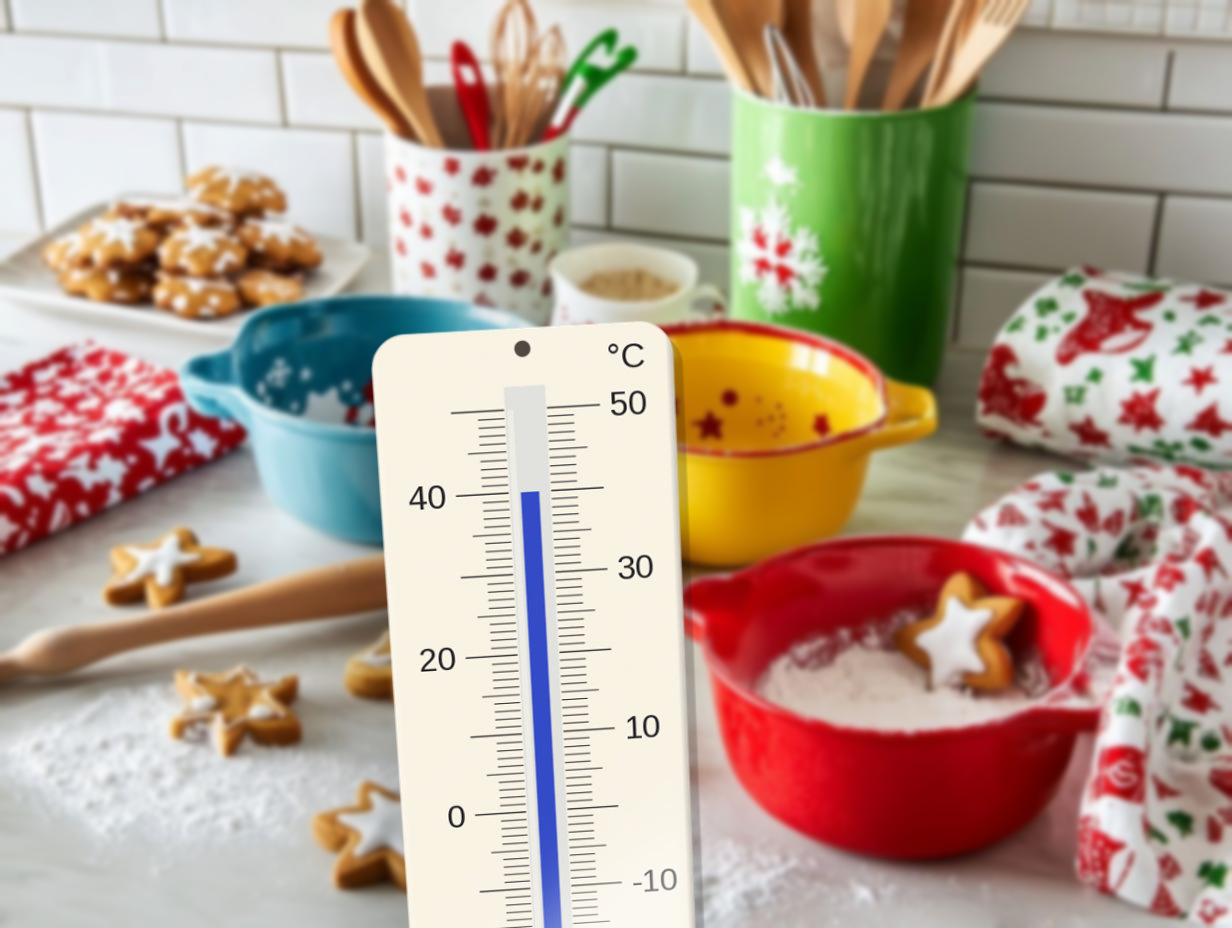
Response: 40 (°C)
